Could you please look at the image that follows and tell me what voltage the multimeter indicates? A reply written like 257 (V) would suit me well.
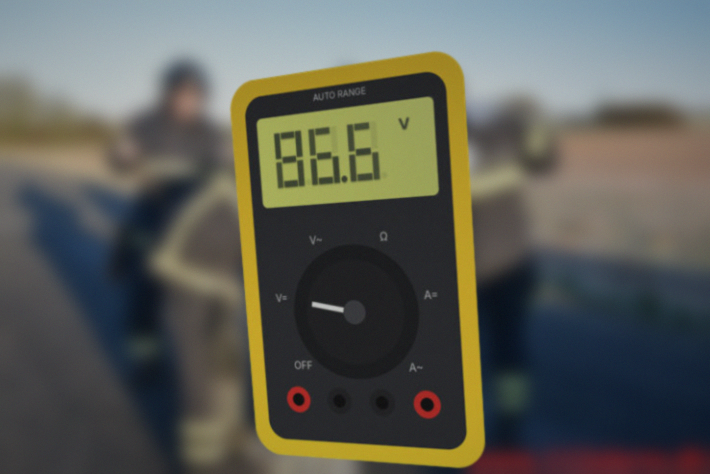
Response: 86.6 (V)
